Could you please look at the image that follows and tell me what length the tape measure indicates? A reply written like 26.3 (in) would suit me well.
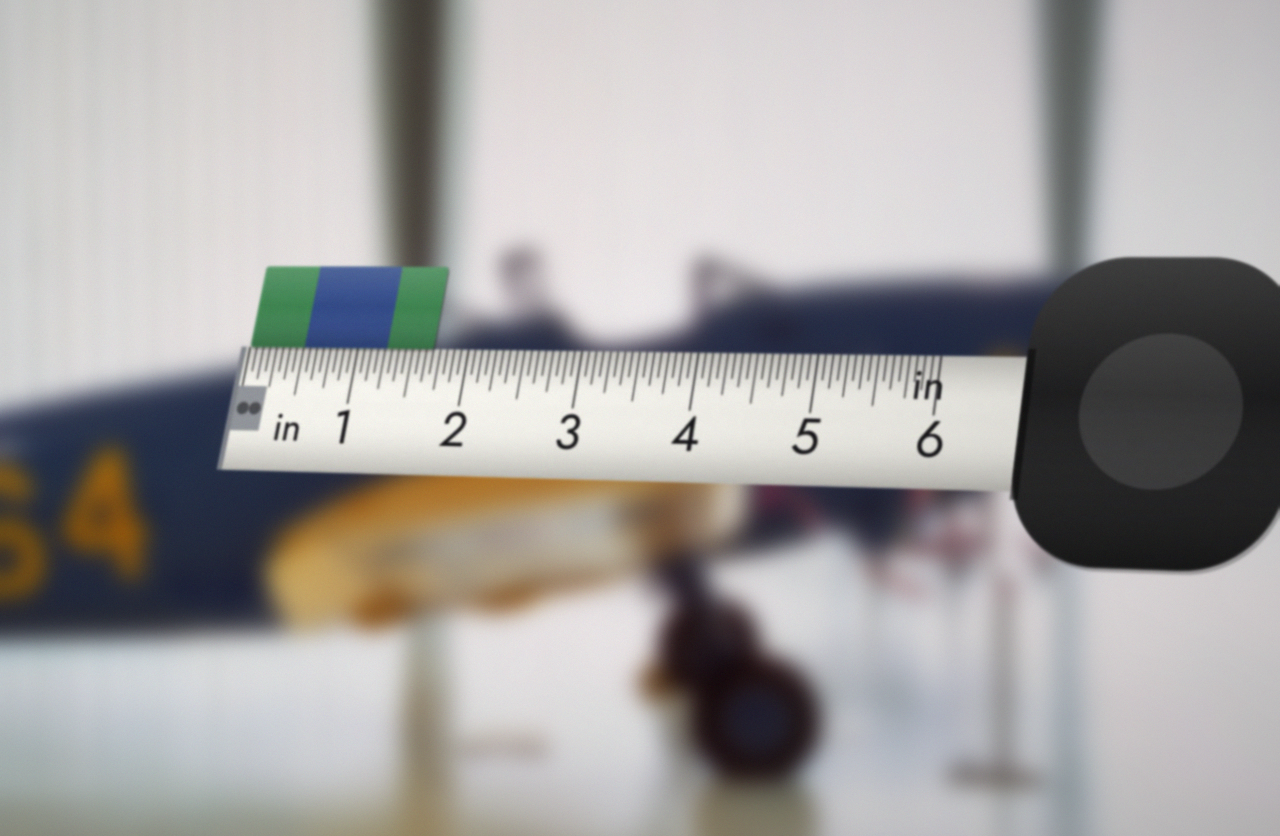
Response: 1.6875 (in)
